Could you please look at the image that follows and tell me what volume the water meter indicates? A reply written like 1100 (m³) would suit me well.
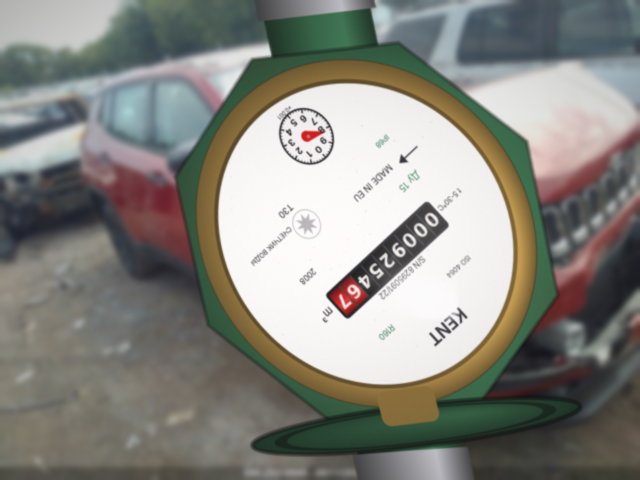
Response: 9254.678 (m³)
